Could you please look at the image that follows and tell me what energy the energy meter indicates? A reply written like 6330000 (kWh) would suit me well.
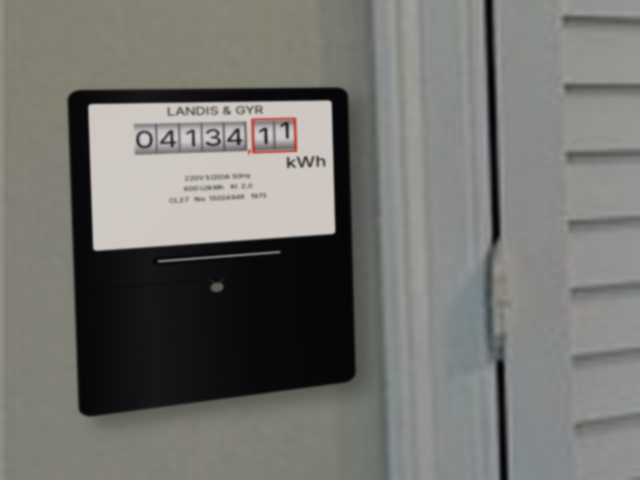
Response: 4134.11 (kWh)
